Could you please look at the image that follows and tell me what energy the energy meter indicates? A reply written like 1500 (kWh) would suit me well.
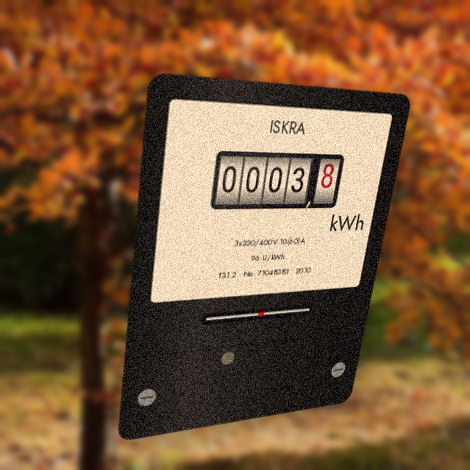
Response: 3.8 (kWh)
